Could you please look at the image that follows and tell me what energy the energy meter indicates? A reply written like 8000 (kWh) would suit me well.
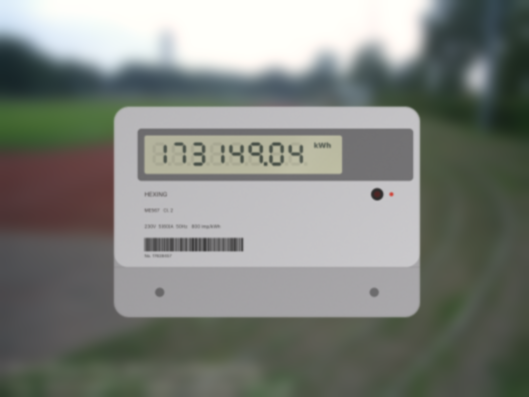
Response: 173149.04 (kWh)
